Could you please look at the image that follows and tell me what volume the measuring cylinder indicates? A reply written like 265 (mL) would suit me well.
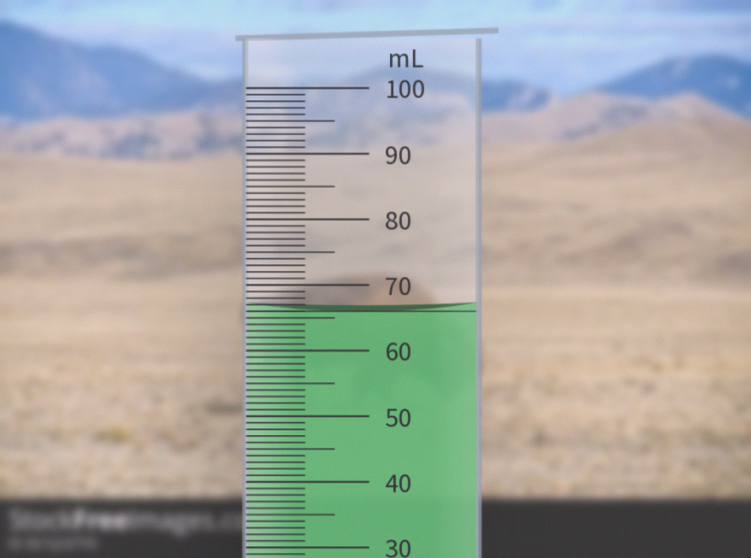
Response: 66 (mL)
